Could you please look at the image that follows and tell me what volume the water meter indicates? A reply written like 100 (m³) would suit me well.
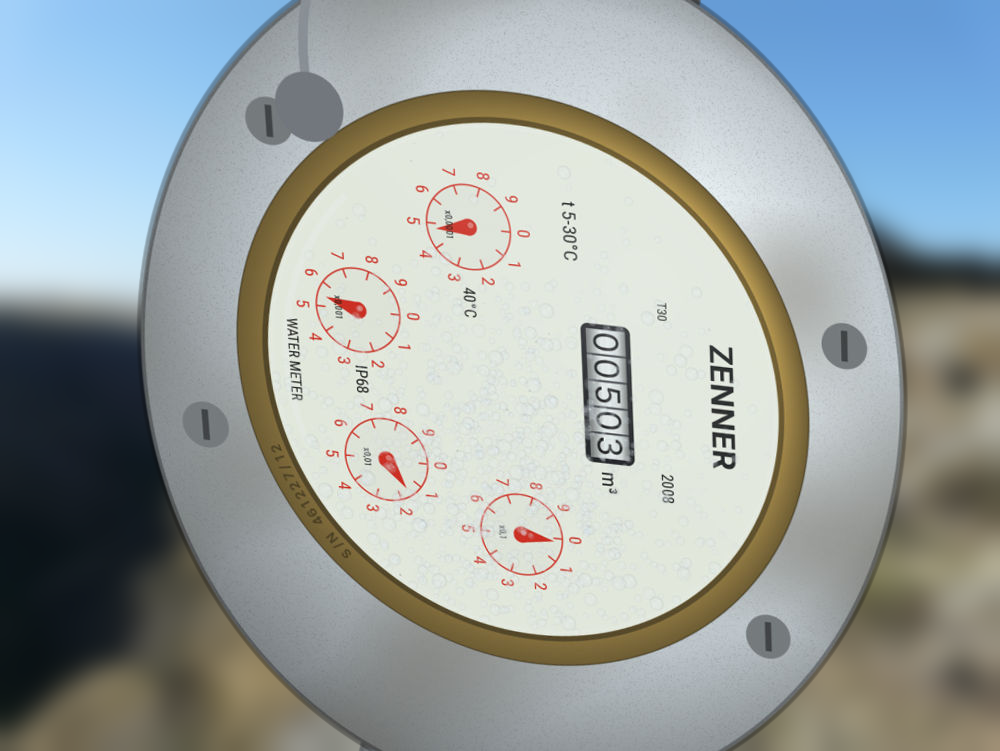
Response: 503.0154 (m³)
